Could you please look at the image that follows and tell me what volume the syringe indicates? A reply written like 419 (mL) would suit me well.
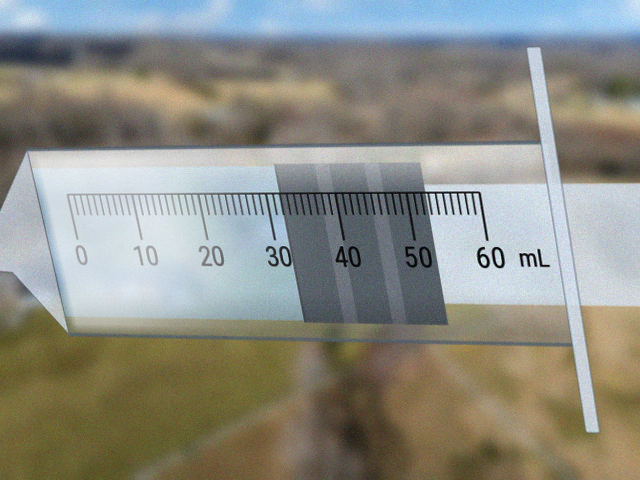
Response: 32 (mL)
